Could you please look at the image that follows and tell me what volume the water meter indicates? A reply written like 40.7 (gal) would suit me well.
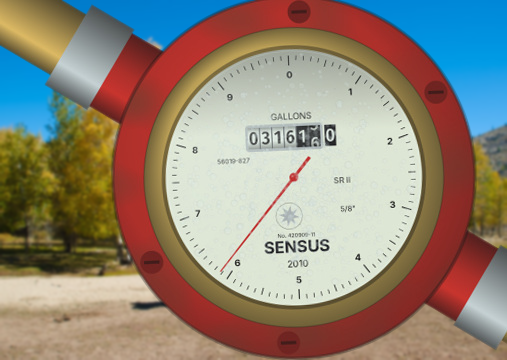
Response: 316156.1 (gal)
